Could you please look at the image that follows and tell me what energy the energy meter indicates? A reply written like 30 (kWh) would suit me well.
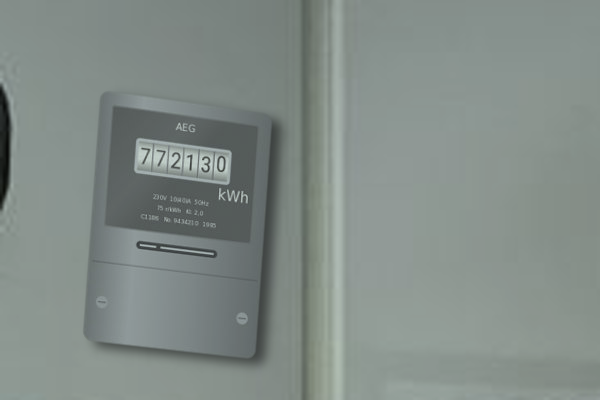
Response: 772130 (kWh)
